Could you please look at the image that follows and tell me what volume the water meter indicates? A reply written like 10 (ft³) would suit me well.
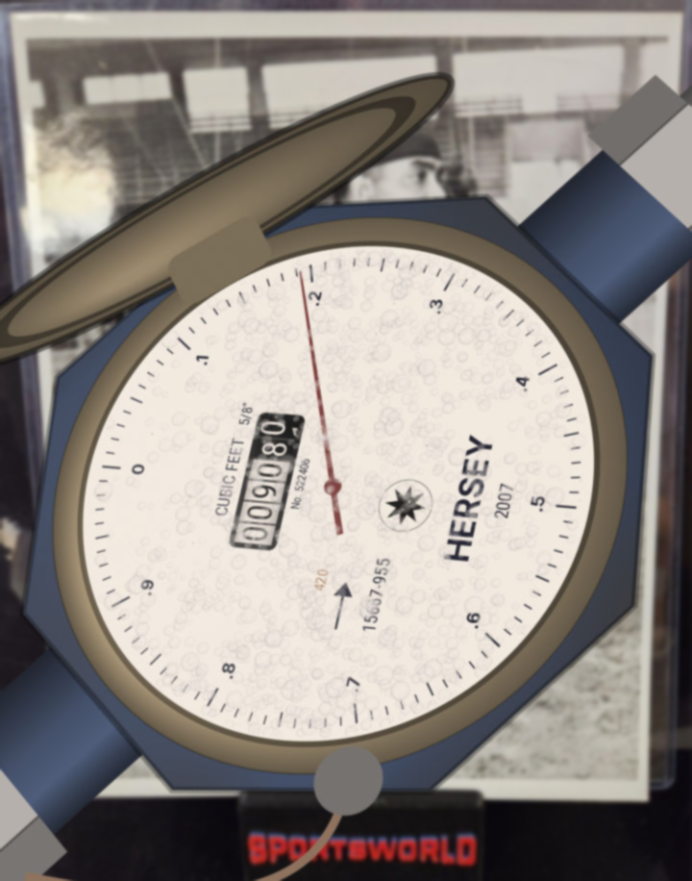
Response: 9080.19 (ft³)
